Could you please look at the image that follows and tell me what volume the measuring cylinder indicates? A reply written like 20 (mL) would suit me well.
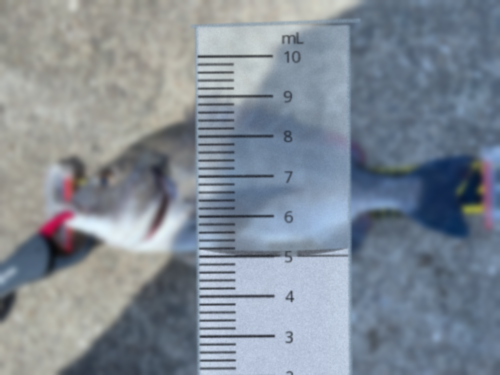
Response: 5 (mL)
